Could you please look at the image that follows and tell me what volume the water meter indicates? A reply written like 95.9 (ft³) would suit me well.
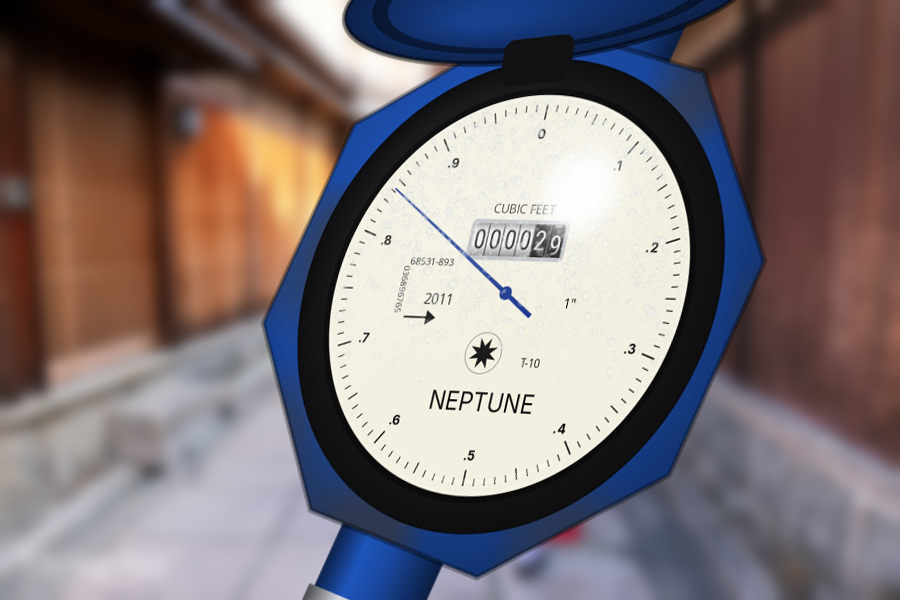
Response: 28.84 (ft³)
